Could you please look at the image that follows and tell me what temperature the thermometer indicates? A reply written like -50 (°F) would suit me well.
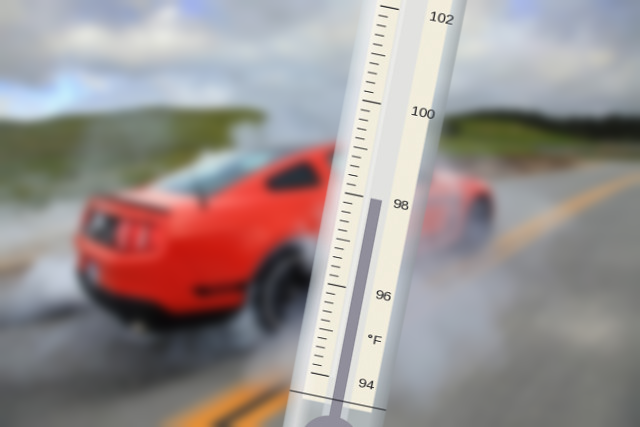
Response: 98 (°F)
